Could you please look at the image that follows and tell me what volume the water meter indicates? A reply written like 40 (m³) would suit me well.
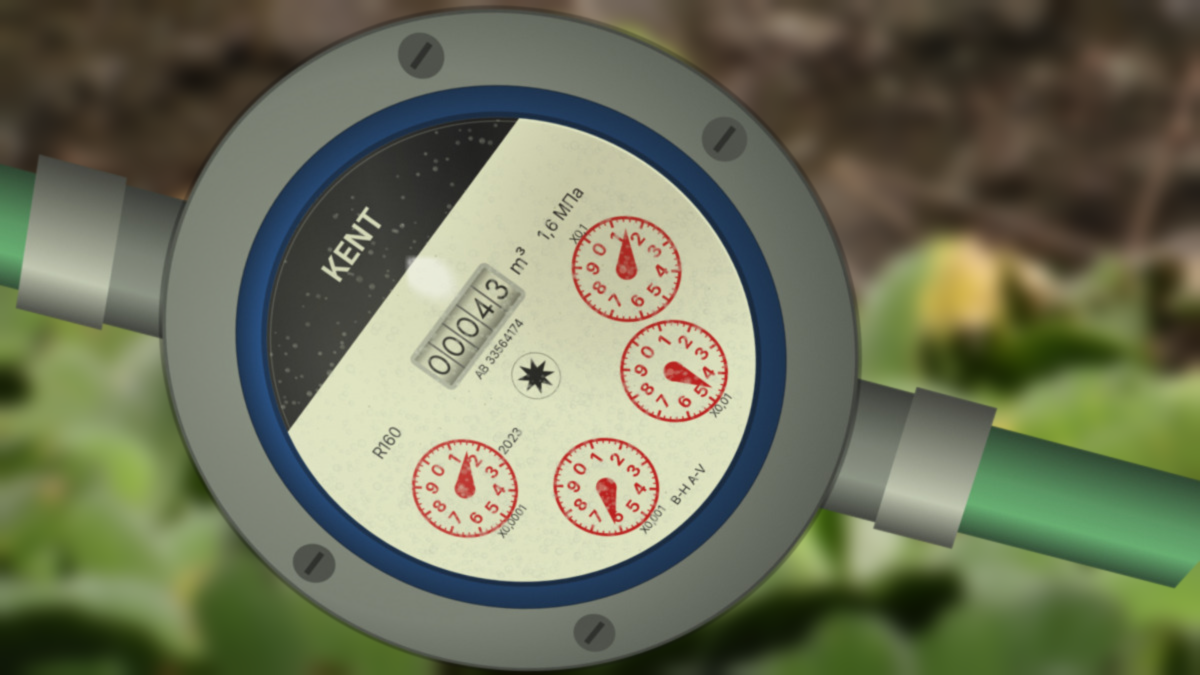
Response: 43.1461 (m³)
